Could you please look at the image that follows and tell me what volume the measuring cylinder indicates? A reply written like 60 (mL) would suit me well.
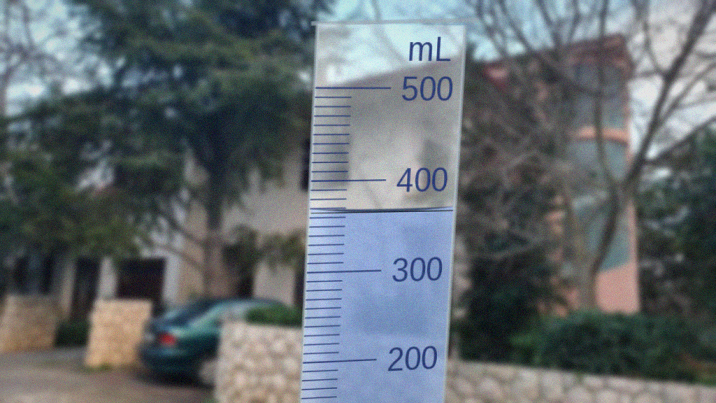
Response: 365 (mL)
